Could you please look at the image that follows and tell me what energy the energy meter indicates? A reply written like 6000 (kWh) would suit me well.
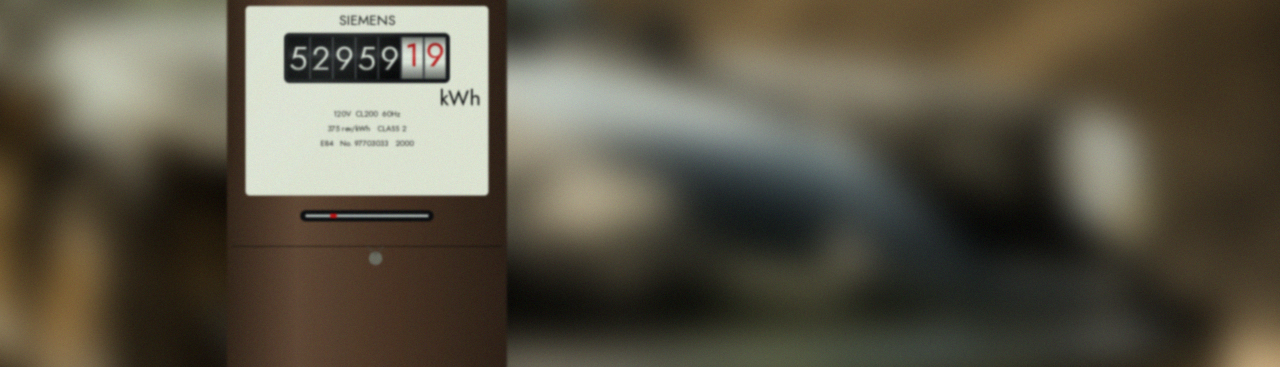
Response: 52959.19 (kWh)
